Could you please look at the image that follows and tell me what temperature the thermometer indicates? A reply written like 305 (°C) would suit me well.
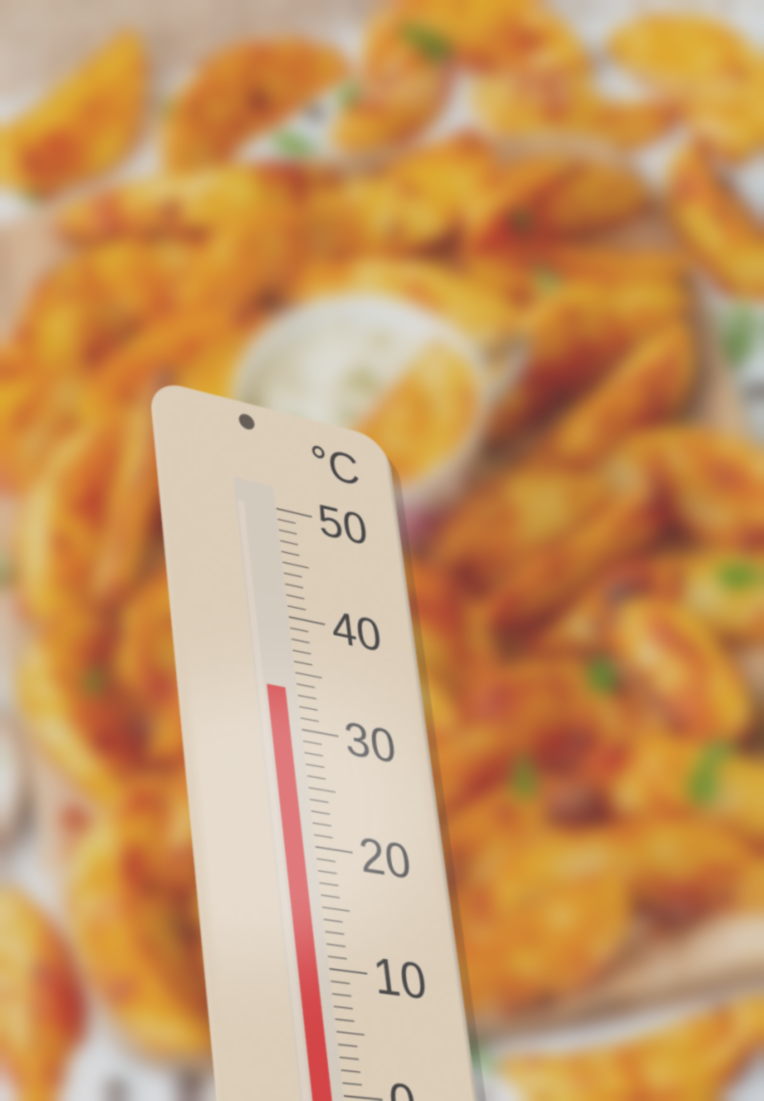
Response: 33.5 (°C)
